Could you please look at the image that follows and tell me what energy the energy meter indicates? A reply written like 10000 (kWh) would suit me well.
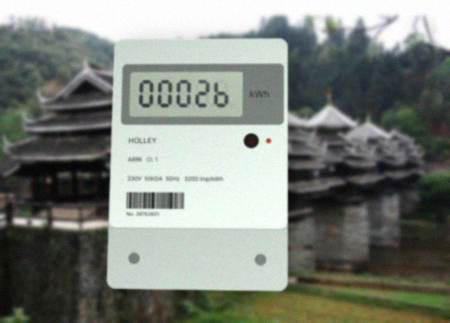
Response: 26 (kWh)
